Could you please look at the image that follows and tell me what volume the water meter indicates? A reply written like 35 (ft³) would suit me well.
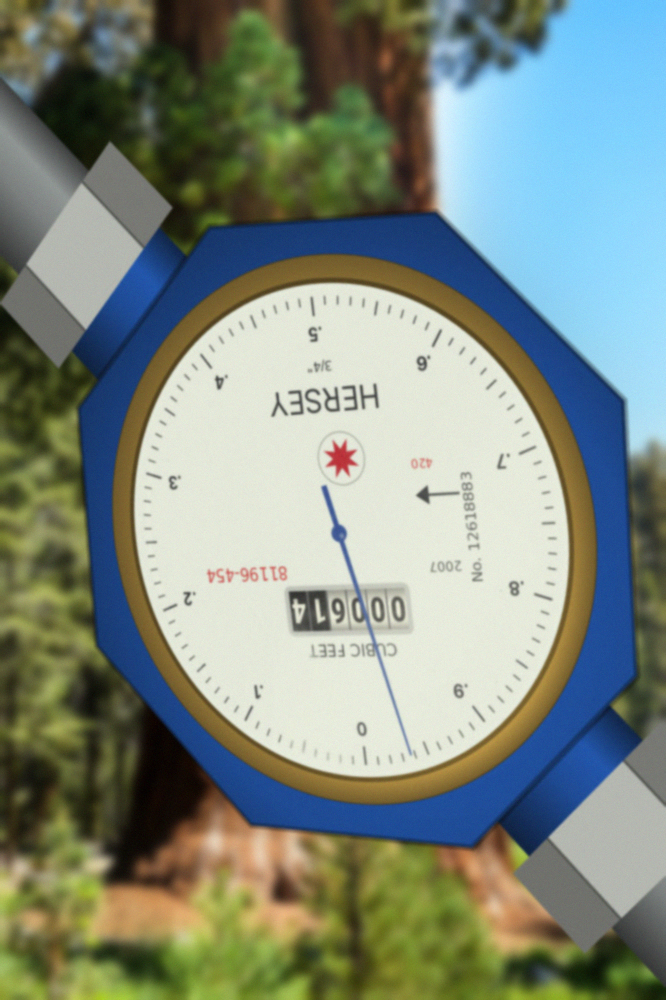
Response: 613.96 (ft³)
